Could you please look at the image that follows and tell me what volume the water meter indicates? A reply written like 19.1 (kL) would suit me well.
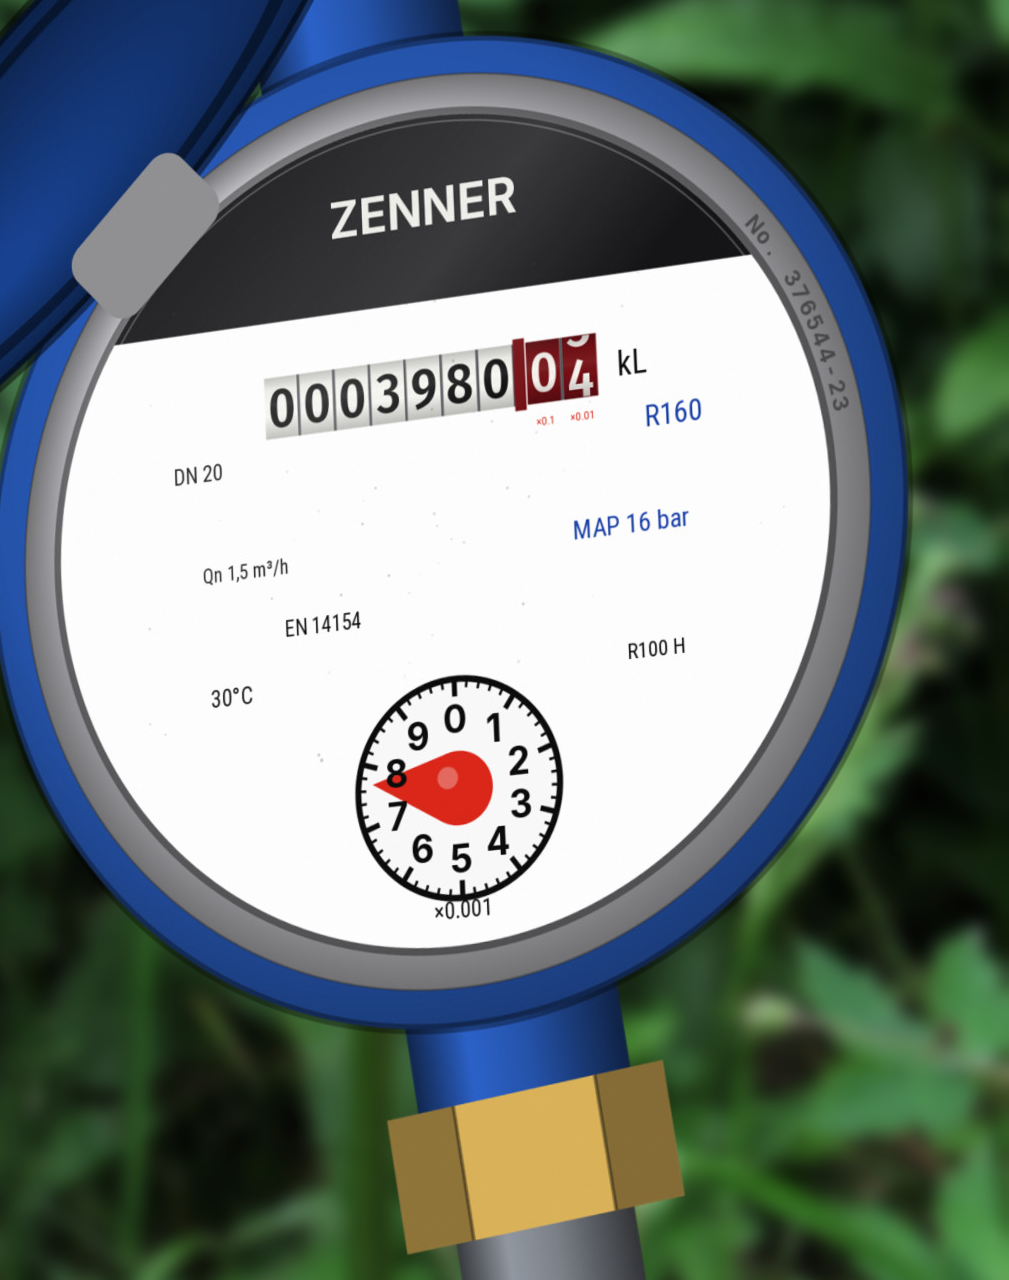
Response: 3980.037 (kL)
